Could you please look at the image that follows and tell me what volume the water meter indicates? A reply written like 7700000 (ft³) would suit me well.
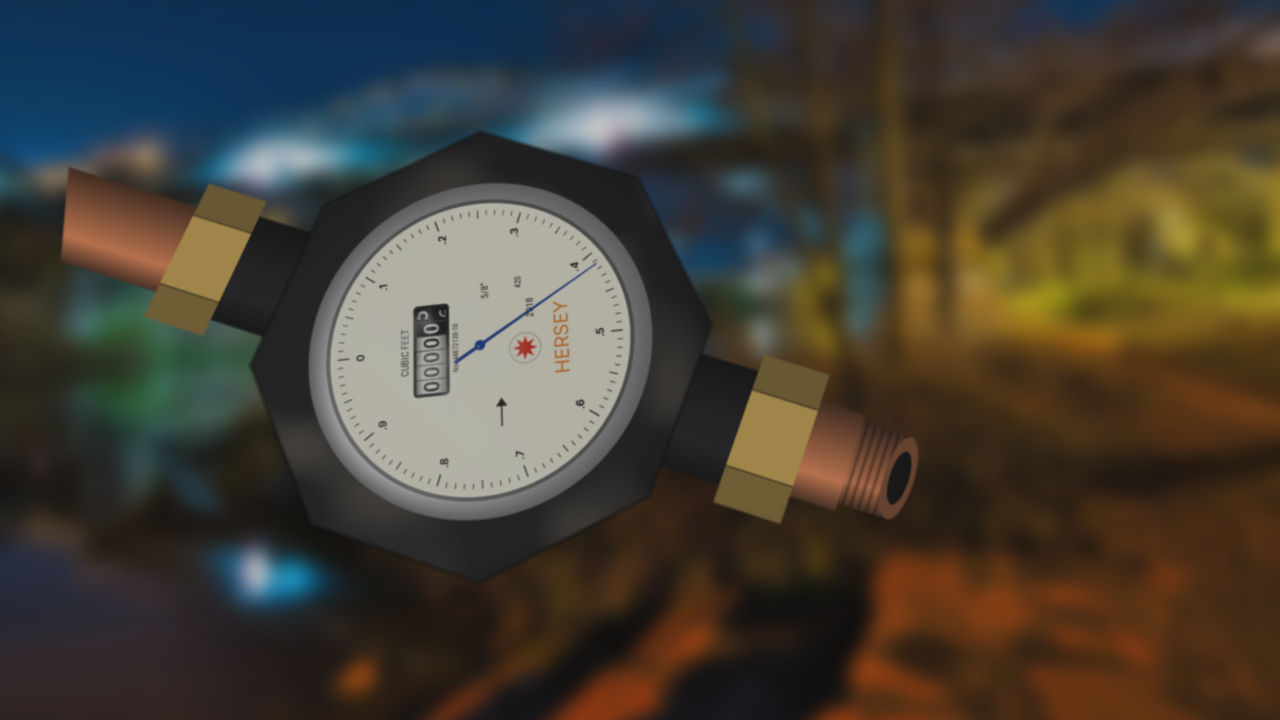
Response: 5.41 (ft³)
